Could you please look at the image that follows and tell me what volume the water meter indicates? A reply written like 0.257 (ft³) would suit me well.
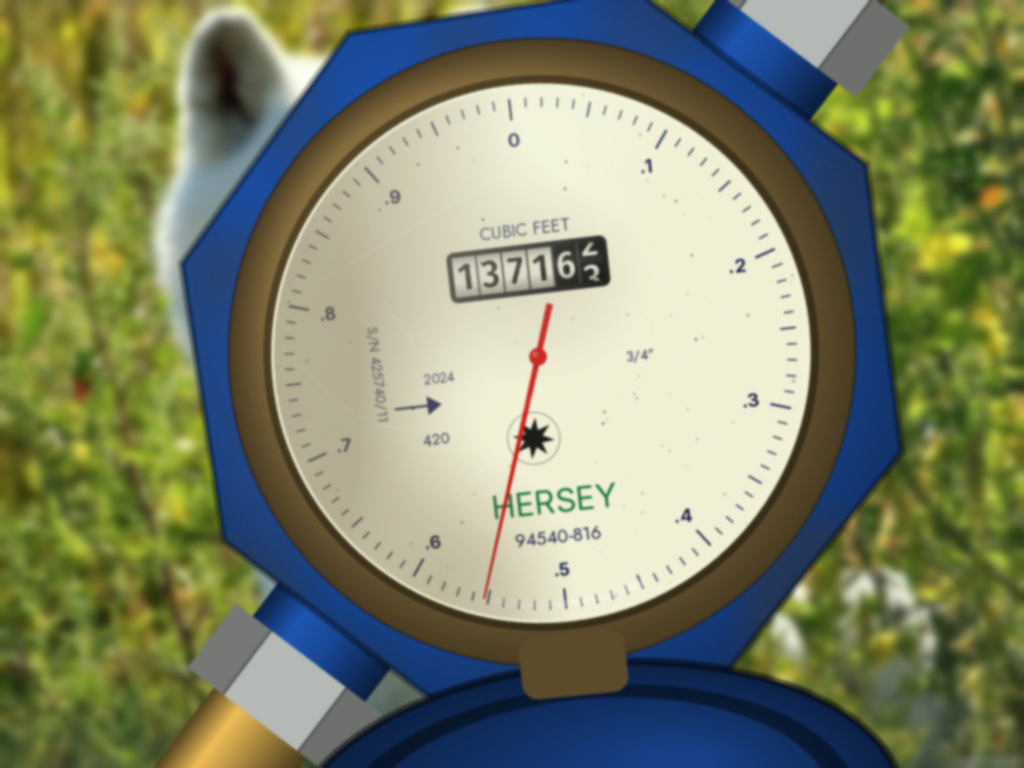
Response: 137162.55 (ft³)
